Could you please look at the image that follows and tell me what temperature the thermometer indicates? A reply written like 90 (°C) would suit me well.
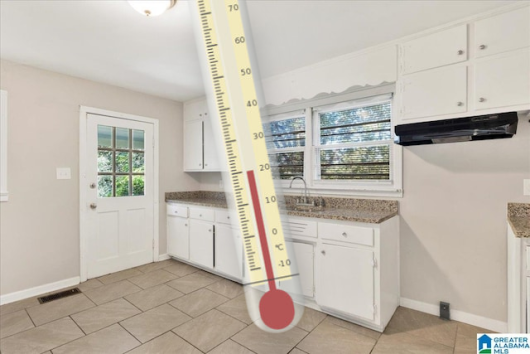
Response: 20 (°C)
